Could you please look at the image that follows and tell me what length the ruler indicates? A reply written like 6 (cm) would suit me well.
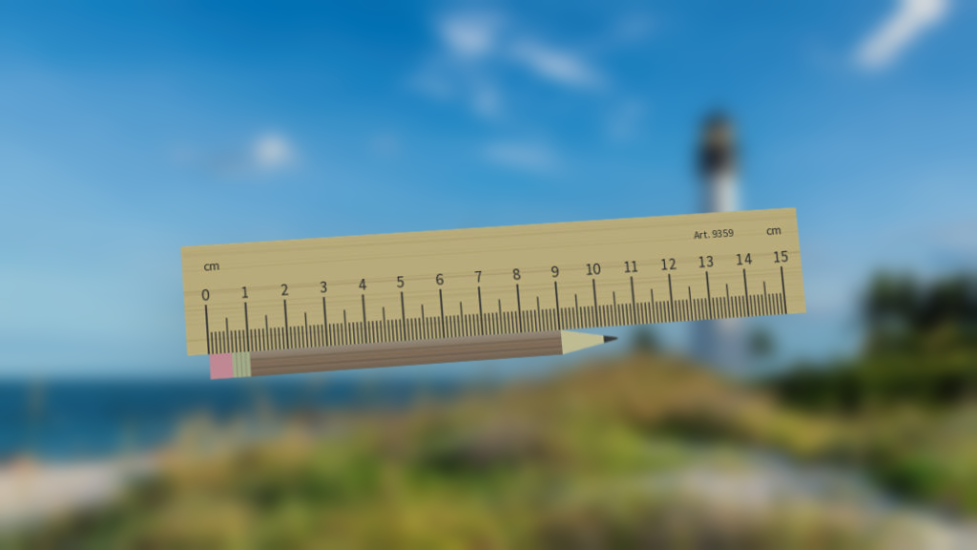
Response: 10.5 (cm)
